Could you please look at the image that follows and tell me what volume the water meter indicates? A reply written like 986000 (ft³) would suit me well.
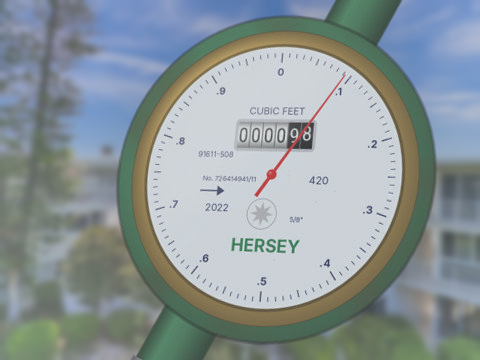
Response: 98.09 (ft³)
